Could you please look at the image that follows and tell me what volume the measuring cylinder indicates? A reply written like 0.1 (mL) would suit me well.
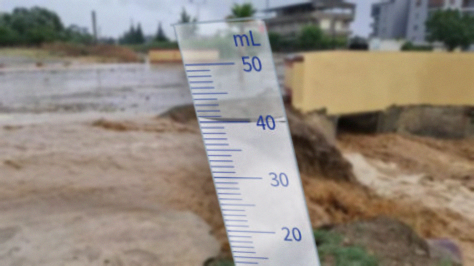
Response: 40 (mL)
